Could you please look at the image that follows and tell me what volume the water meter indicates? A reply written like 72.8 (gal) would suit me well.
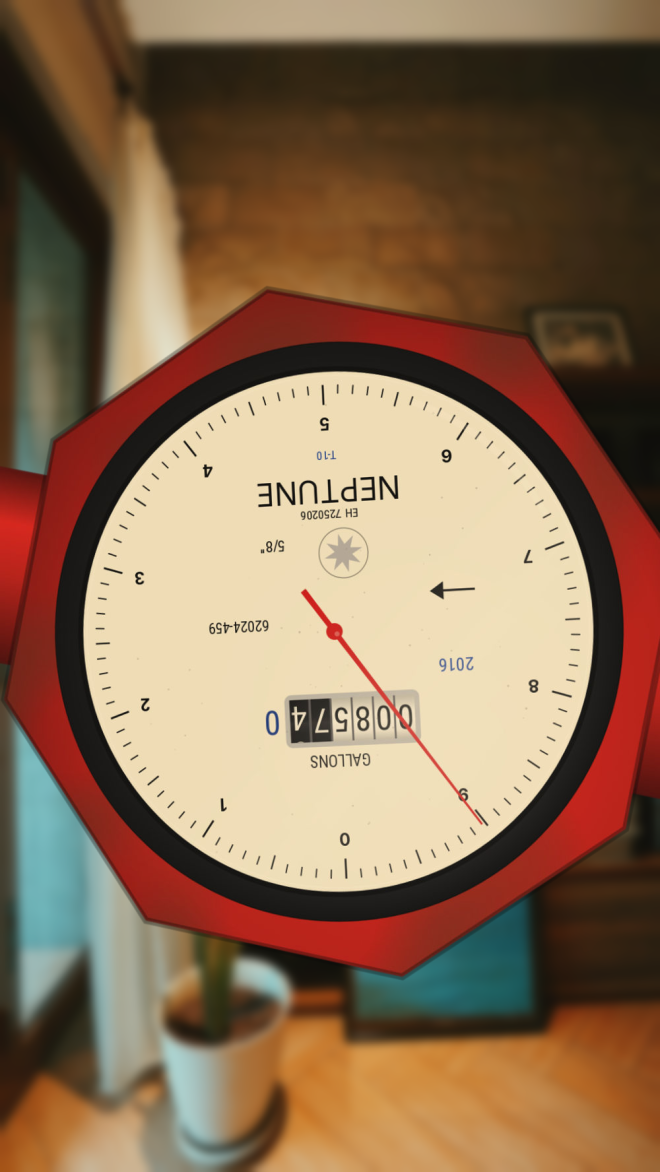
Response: 85739.0 (gal)
